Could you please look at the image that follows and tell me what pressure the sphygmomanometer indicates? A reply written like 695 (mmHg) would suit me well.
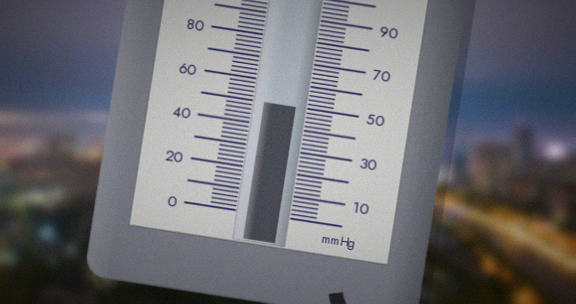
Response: 50 (mmHg)
